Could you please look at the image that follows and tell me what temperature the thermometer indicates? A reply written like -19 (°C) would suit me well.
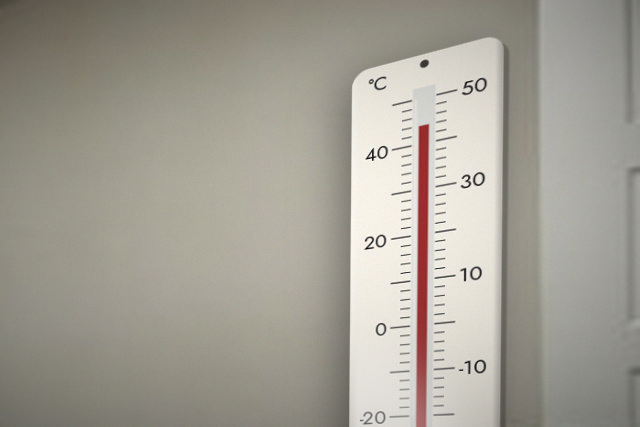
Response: 44 (°C)
